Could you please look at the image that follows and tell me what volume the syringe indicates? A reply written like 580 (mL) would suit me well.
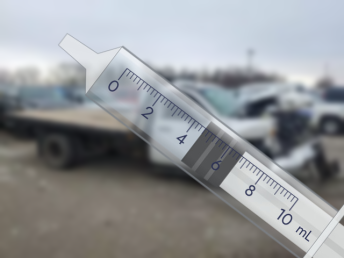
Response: 4.6 (mL)
